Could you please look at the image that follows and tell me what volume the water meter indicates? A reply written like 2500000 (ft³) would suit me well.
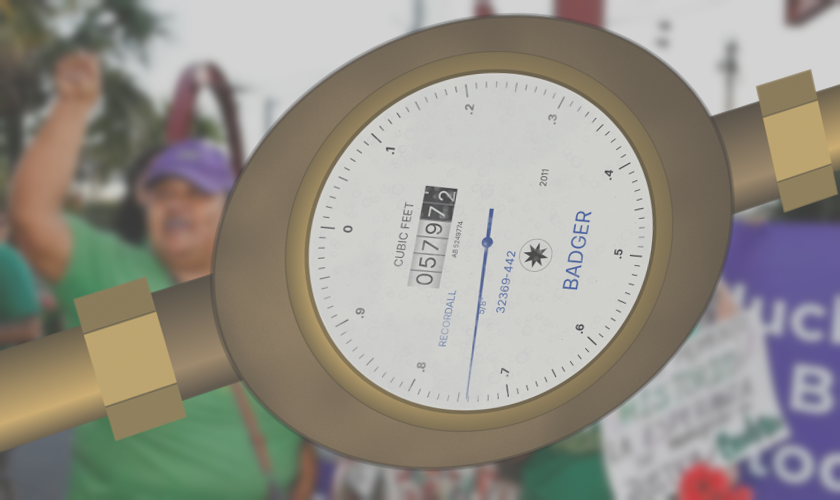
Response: 57971.74 (ft³)
